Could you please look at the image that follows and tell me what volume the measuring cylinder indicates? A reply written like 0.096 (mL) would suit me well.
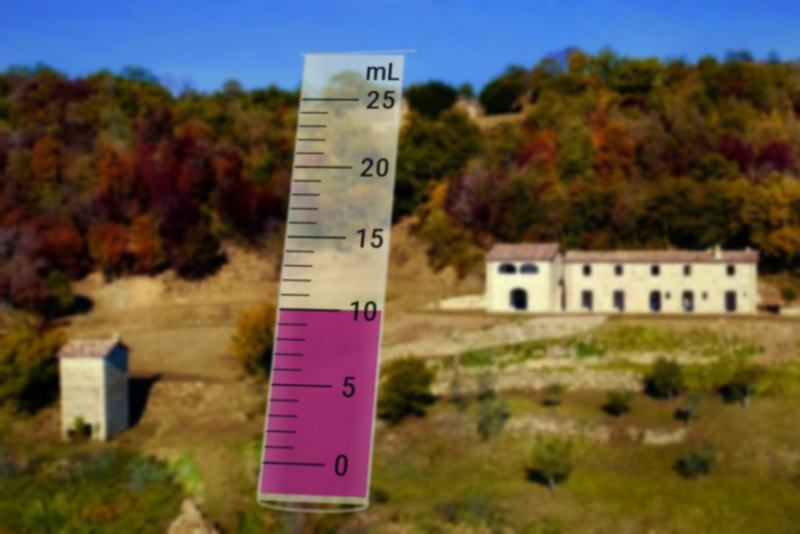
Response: 10 (mL)
